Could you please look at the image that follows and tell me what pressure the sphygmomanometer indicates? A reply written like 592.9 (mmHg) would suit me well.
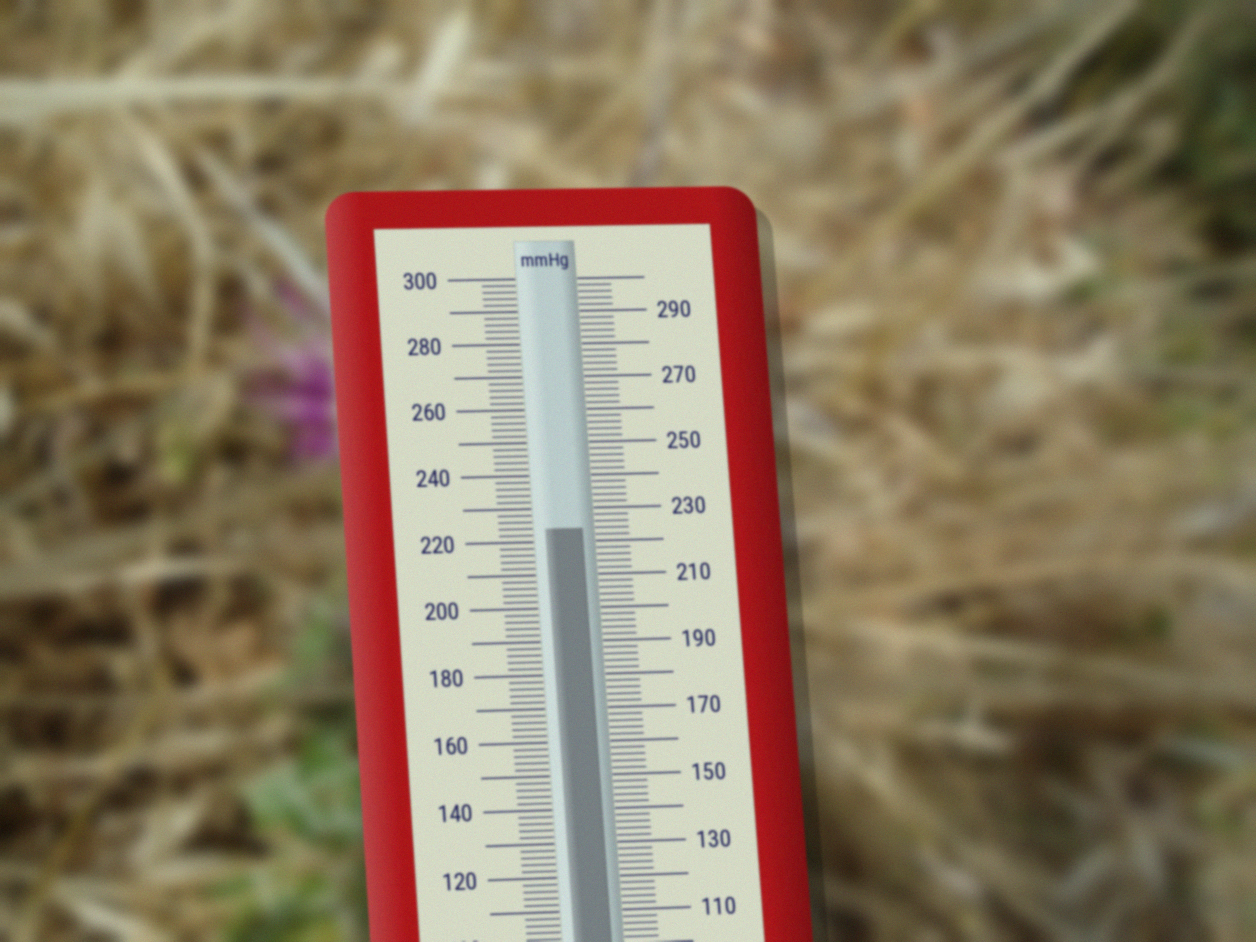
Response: 224 (mmHg)
